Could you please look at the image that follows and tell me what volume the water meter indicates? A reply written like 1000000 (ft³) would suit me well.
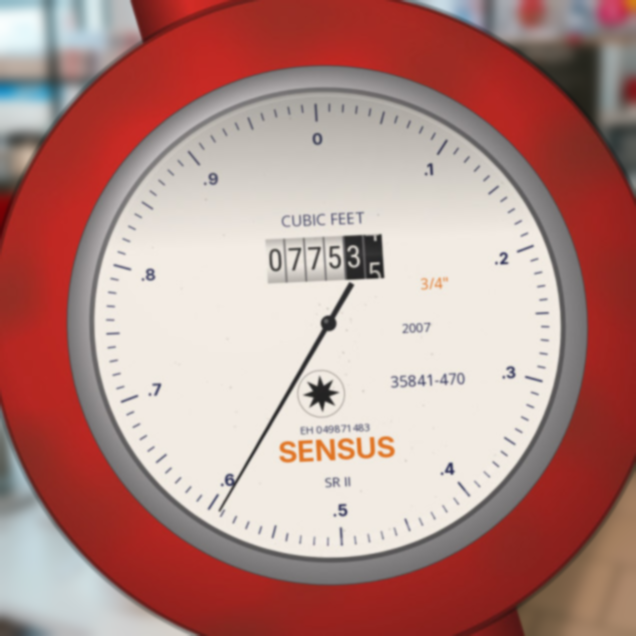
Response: 77534.59 (ft³)
